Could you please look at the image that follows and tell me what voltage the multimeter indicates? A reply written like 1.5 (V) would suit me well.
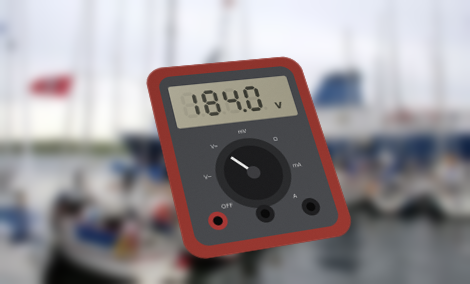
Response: 184.0 (V)
